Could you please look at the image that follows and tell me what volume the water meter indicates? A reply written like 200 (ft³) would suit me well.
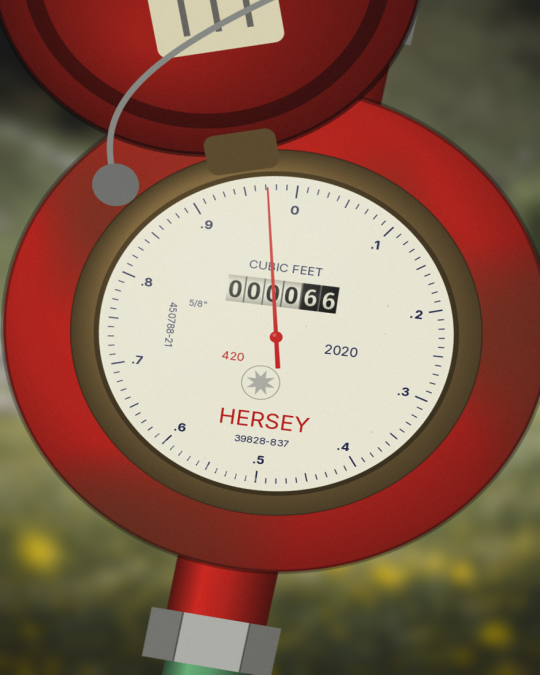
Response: 65.97 (ft³)
